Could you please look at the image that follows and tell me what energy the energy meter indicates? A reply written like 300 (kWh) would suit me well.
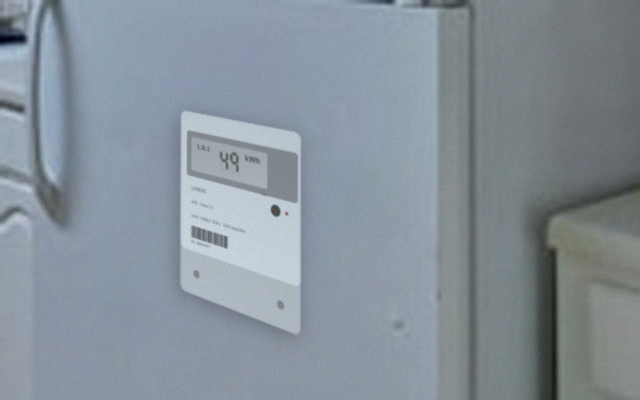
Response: 49 (kWh)
